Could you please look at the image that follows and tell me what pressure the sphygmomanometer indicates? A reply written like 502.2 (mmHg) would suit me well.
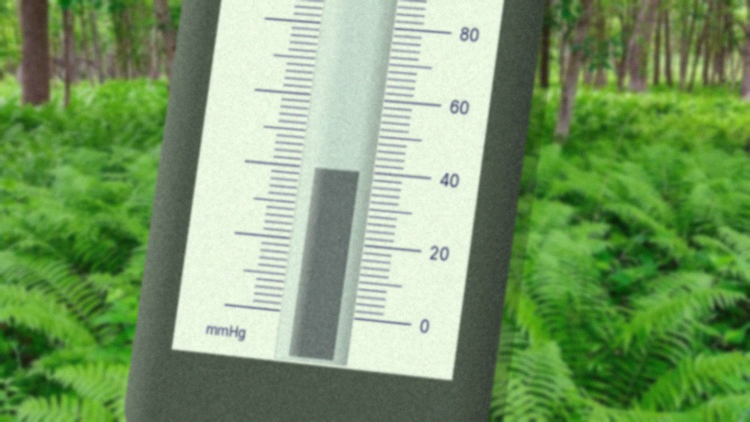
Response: 40 (mmHg)
